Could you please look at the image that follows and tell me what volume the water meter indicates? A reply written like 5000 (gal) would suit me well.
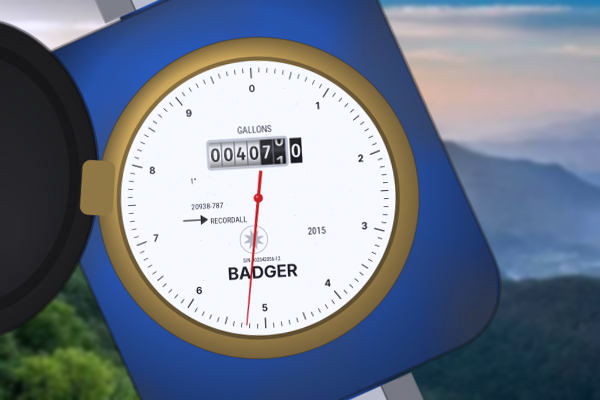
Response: 40705.2 (gal)
